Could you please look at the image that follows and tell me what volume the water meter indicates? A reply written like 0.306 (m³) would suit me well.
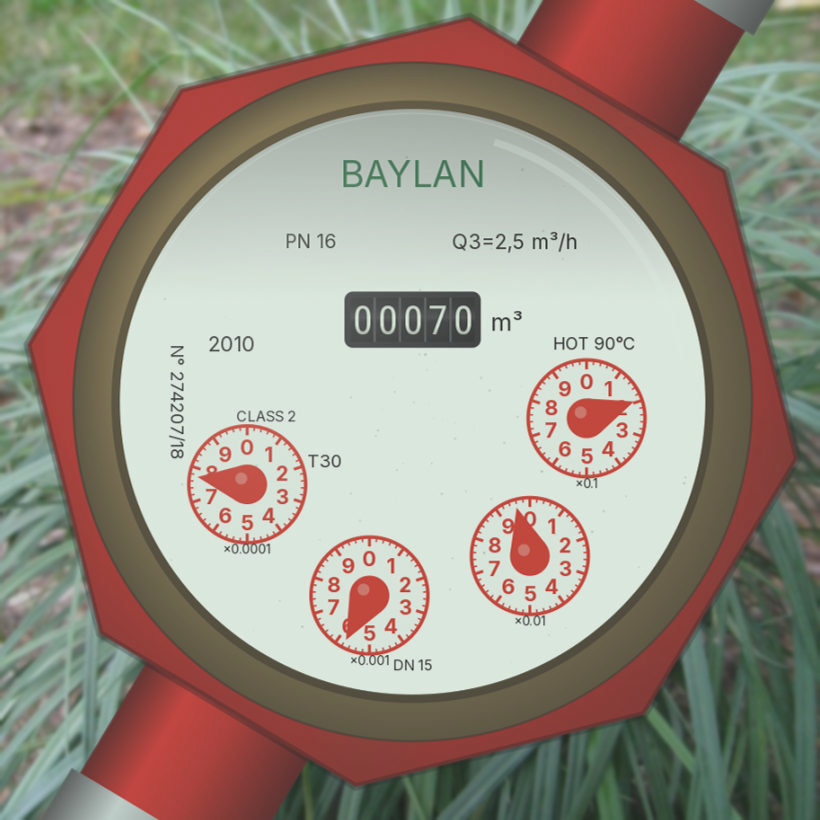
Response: 70.1957 (m³)
